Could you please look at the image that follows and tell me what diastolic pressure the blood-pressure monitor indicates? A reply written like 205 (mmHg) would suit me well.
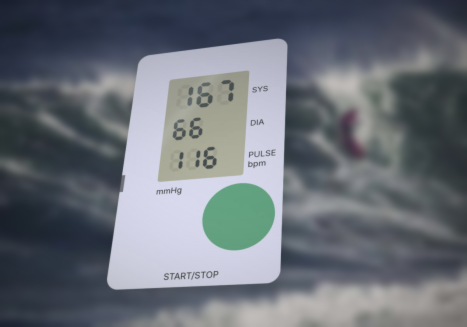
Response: 66 (mmHg)
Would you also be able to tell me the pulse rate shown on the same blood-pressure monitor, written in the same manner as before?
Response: 116 (bpm)
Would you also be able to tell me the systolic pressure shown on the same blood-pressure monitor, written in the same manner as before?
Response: 167 (mmHg)
